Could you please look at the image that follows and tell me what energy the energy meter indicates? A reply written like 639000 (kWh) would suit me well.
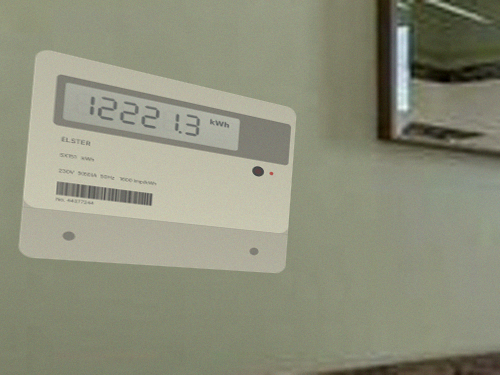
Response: 12221.3 (kWh)
